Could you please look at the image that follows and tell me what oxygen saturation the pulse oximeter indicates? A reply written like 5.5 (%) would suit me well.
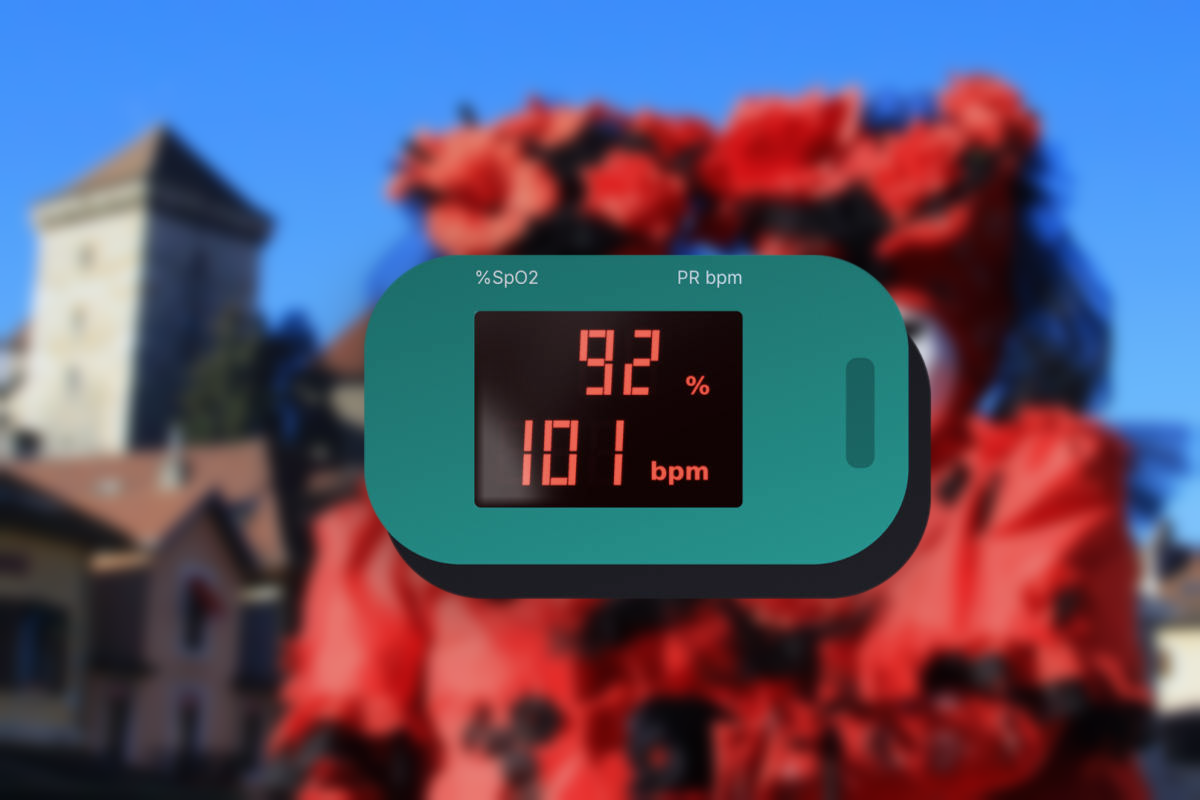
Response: 92 (%)
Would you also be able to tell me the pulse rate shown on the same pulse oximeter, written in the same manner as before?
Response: 101 (bpm)
